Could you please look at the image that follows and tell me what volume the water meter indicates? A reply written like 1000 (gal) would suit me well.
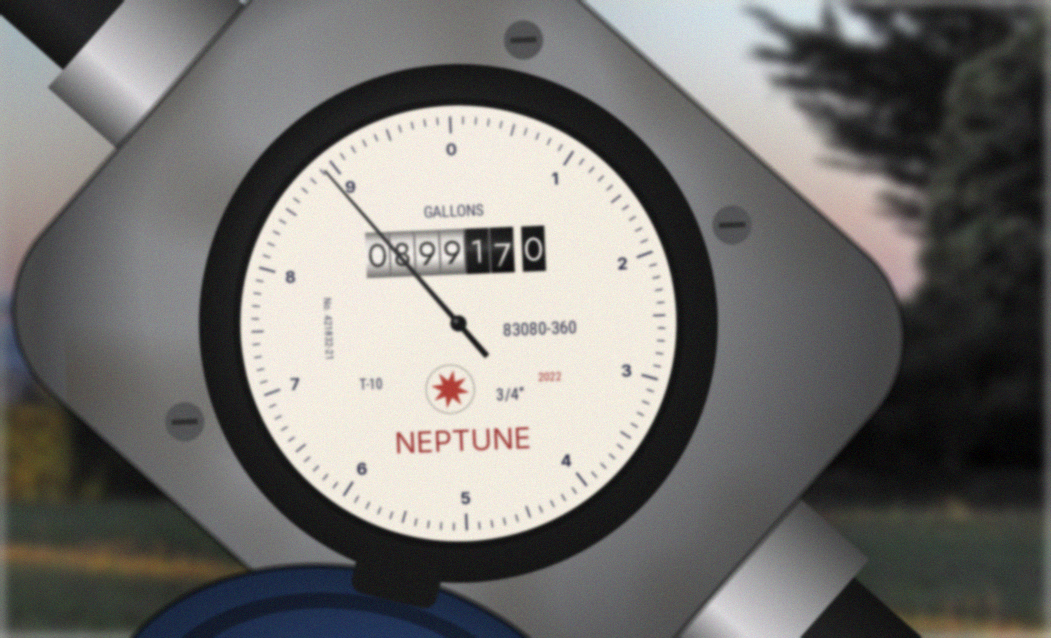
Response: 899168.9 (gal)
